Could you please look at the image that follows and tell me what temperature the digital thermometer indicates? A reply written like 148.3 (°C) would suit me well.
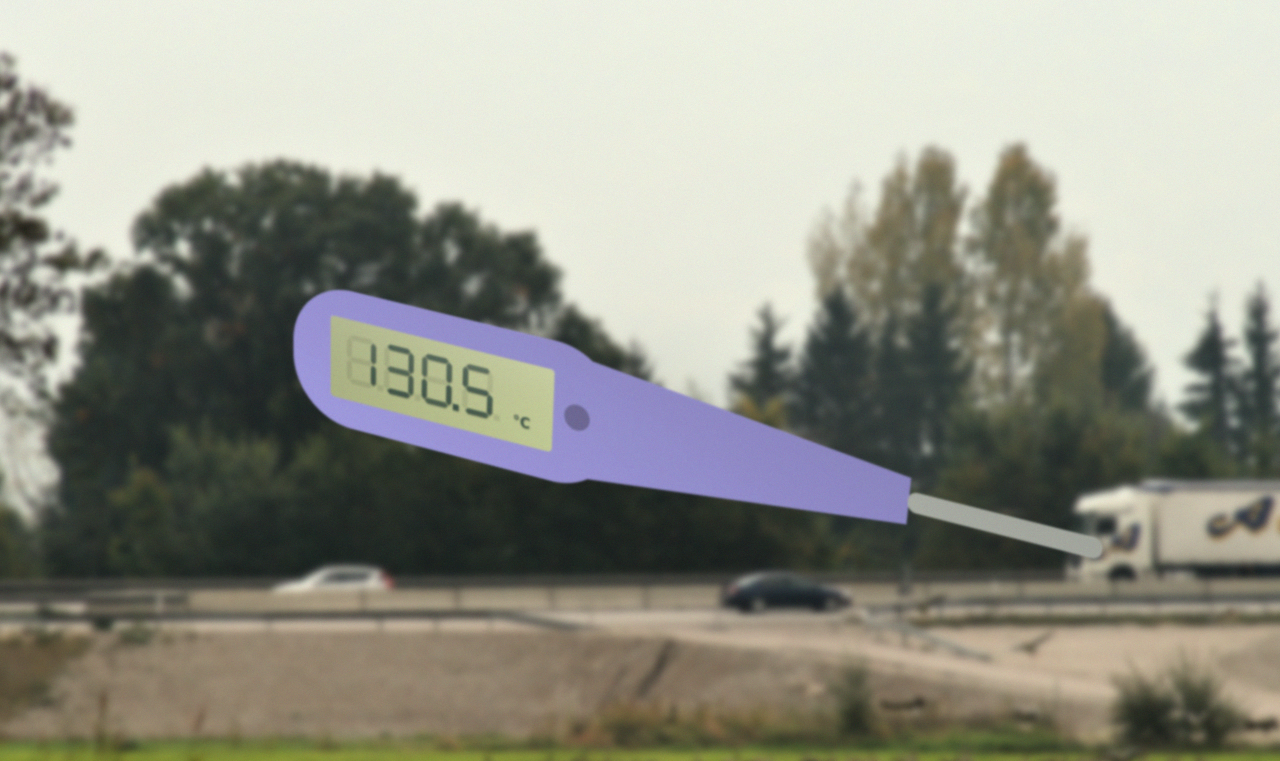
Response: 130.5 (°C)
